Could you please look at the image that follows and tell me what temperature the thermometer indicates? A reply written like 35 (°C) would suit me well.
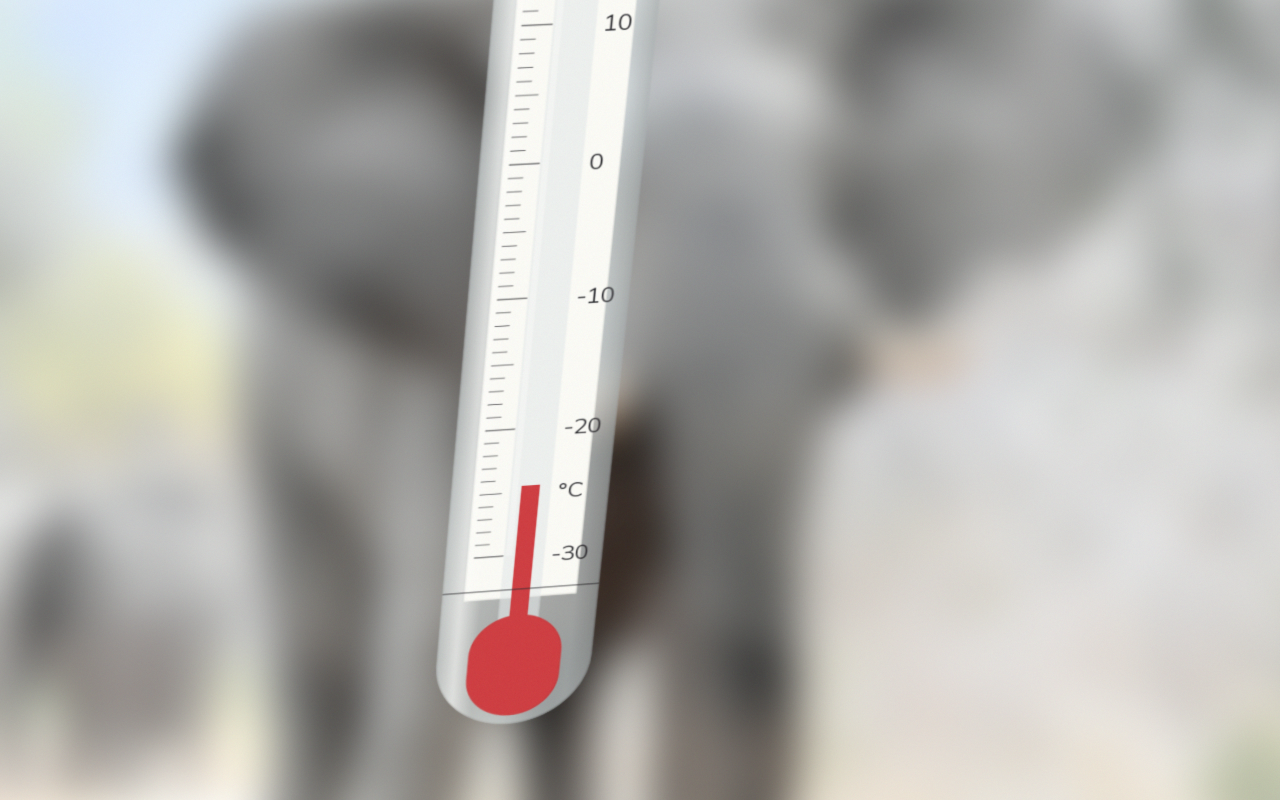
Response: -24.5 (°C)
